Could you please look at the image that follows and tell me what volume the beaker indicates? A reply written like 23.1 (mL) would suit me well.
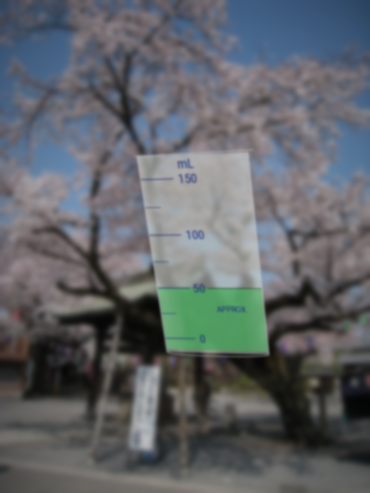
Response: 50 (mL)
